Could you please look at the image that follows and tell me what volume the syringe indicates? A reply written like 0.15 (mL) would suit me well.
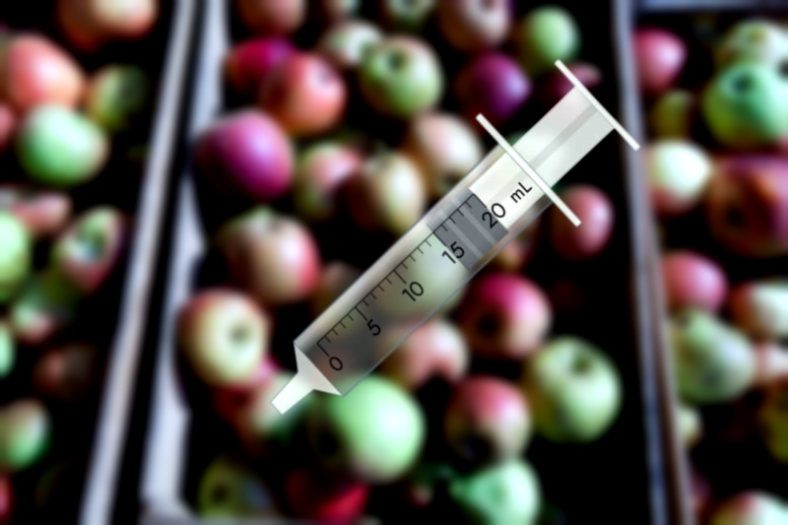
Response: 15 (mL)
